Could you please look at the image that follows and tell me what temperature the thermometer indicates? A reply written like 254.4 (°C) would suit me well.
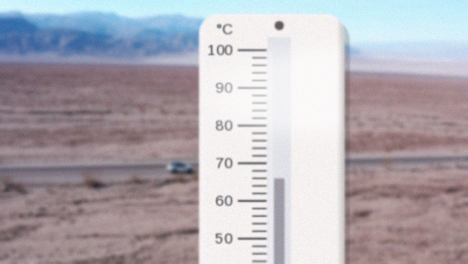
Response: 66 (°C)
